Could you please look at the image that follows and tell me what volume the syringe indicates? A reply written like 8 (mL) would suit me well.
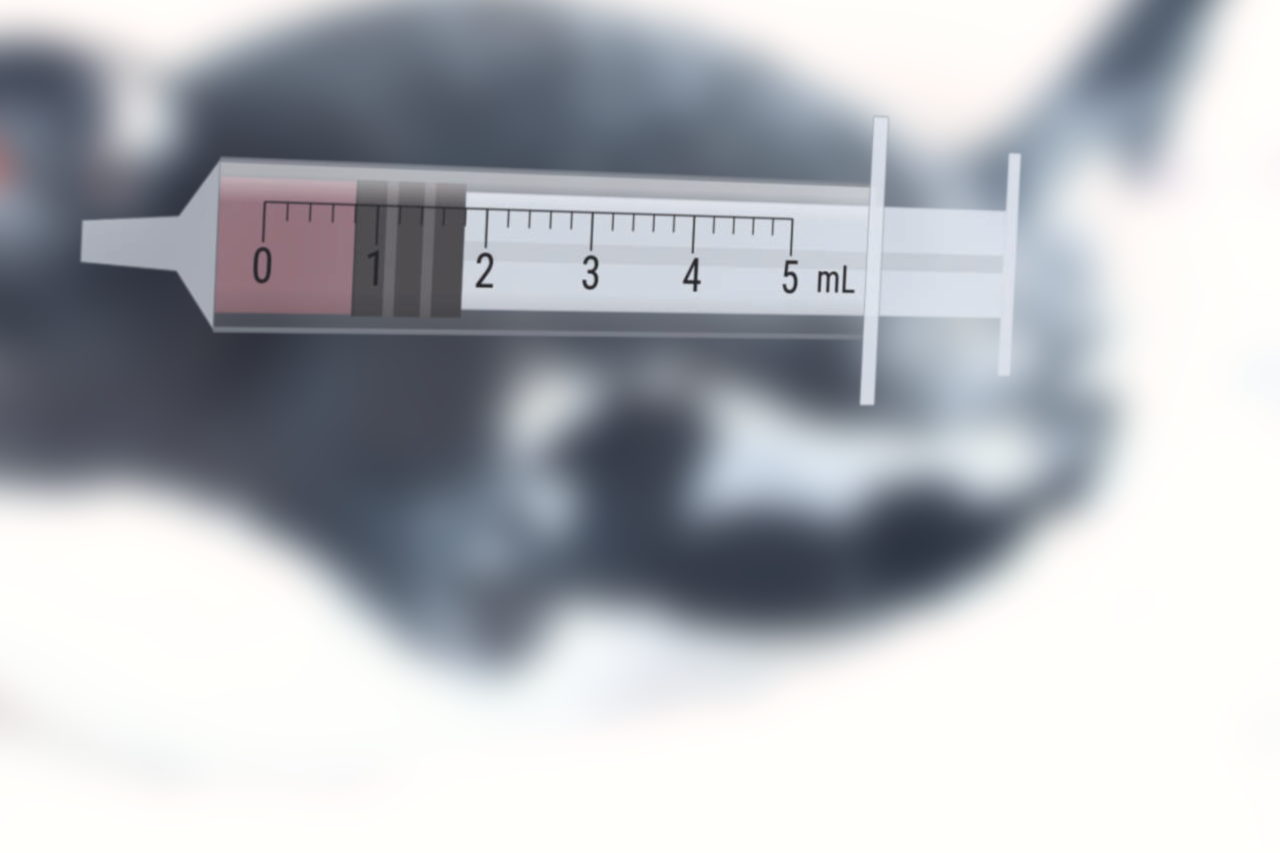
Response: 0.8 (mL)
